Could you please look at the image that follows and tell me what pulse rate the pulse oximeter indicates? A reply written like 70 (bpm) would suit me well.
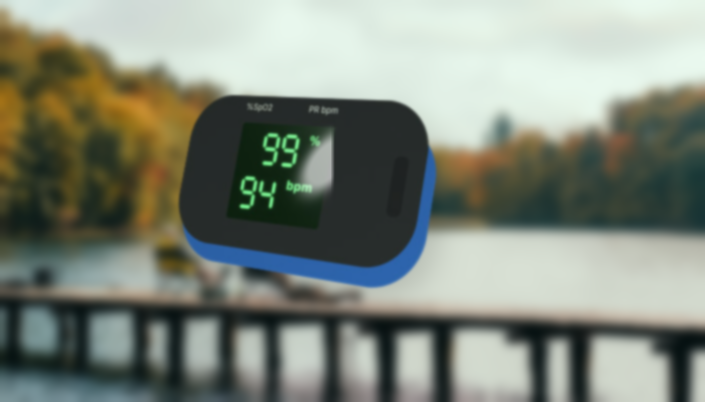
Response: 94 (bpm)
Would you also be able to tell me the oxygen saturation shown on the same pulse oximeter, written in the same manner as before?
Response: 99 (%)
